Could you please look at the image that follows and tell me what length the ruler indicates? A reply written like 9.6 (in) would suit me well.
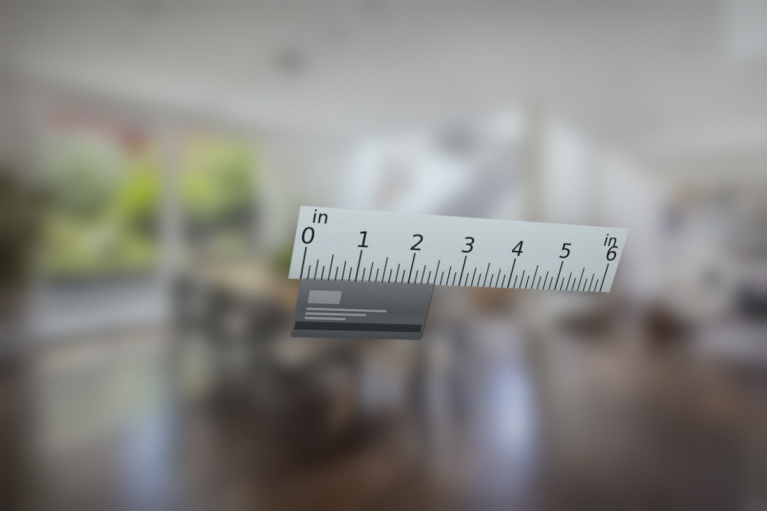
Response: 2.5 (in)
